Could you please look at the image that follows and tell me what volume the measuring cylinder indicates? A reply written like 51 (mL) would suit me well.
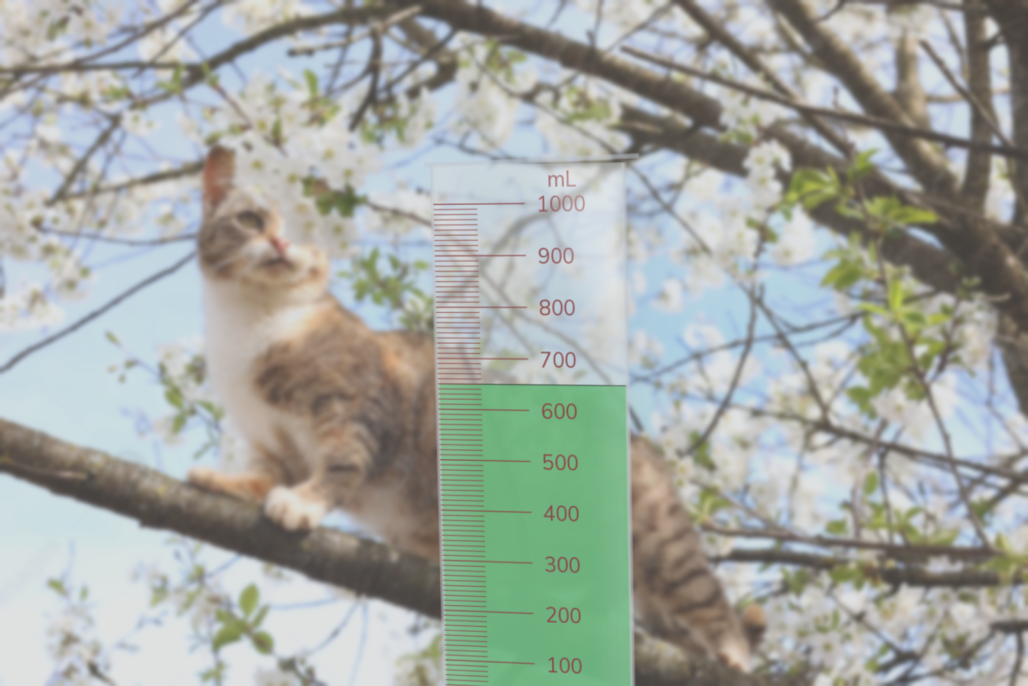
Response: 650 (mL)
